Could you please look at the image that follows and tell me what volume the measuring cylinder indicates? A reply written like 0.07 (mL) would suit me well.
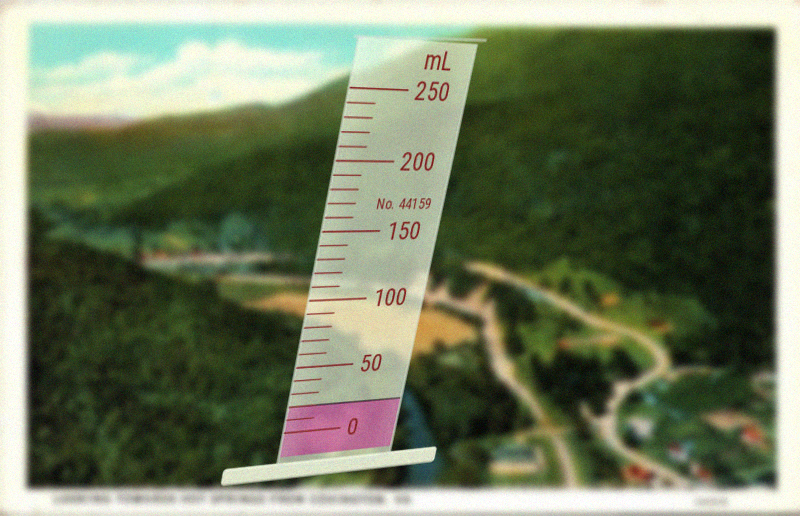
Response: 20 (mL)
